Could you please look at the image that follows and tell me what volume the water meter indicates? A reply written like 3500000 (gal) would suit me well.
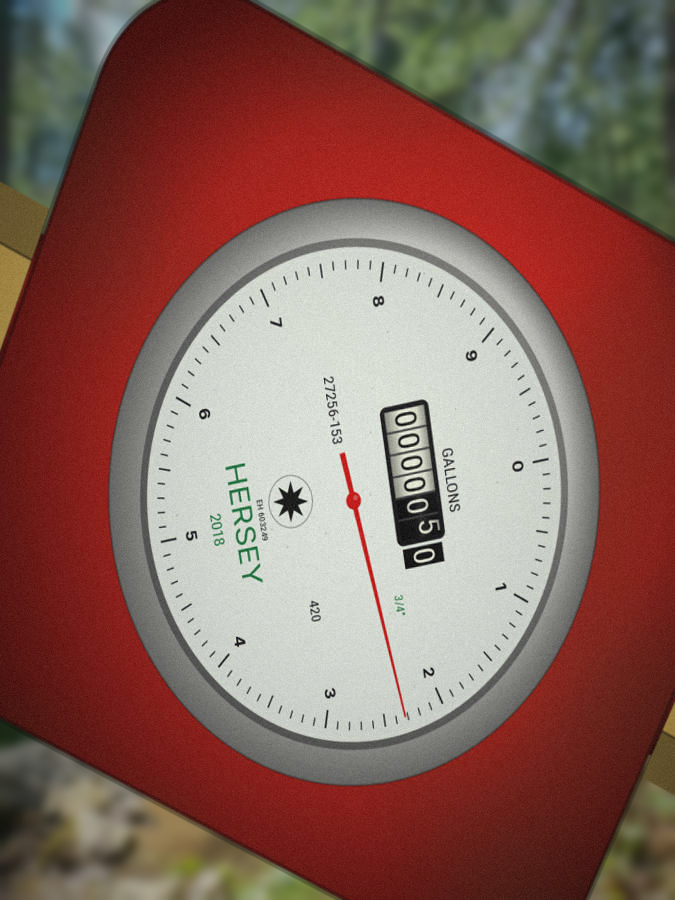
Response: 52.3 (gal)
